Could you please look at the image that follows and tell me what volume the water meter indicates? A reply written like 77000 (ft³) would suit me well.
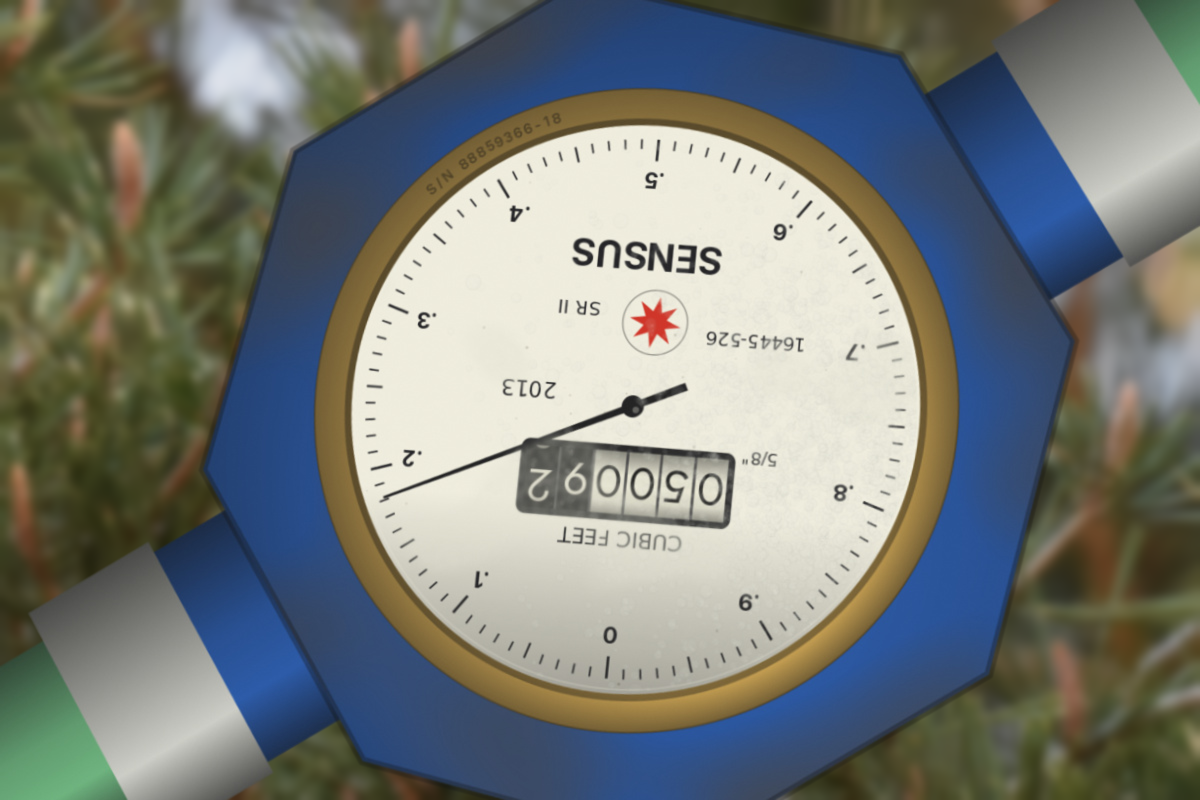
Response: 50092.18 (ft³)
